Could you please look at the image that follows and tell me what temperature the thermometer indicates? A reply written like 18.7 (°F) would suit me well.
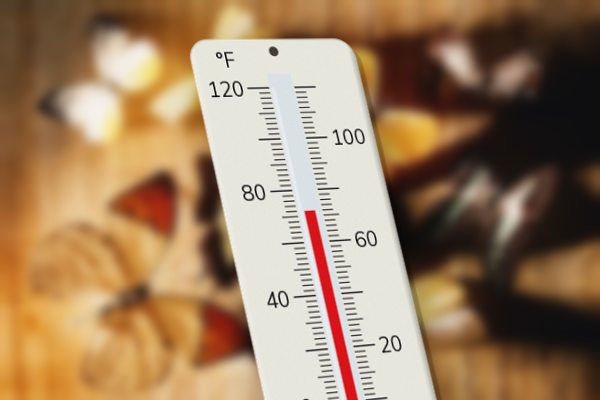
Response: 72 (°F)
